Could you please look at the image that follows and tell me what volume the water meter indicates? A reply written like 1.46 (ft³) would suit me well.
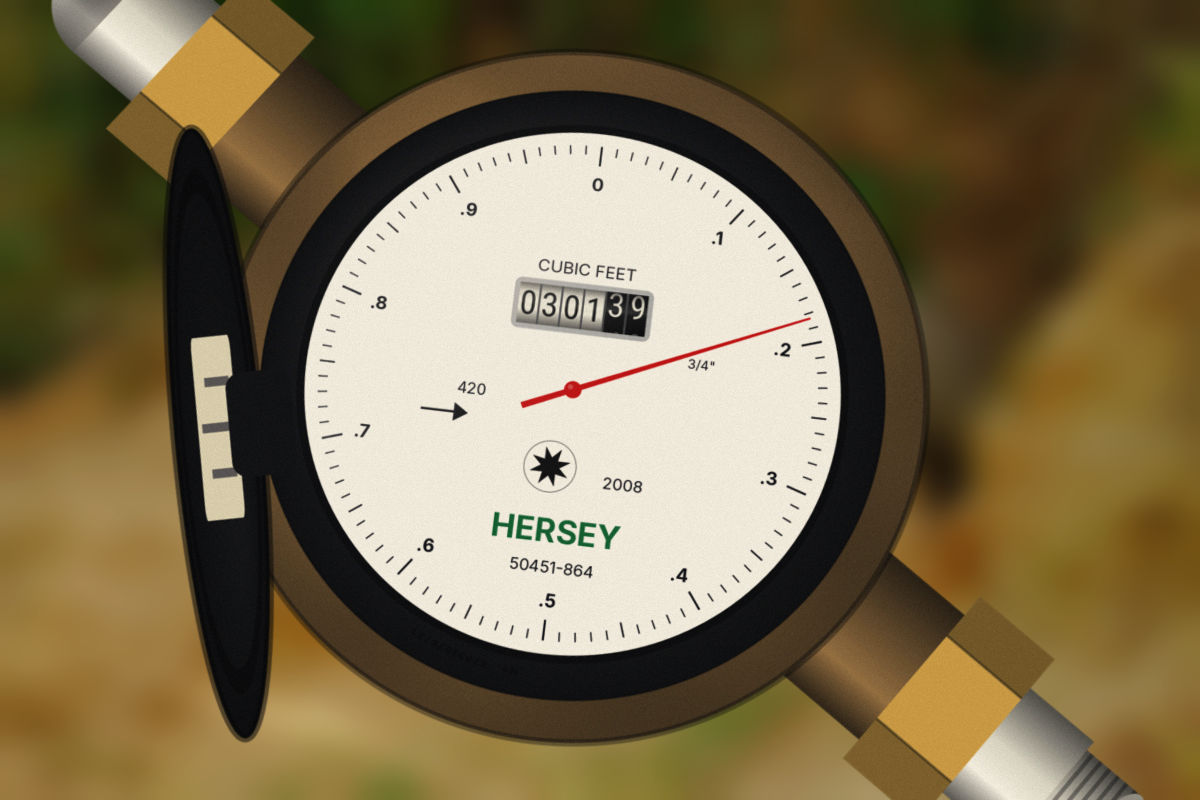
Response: 30139.18 (ft³)
